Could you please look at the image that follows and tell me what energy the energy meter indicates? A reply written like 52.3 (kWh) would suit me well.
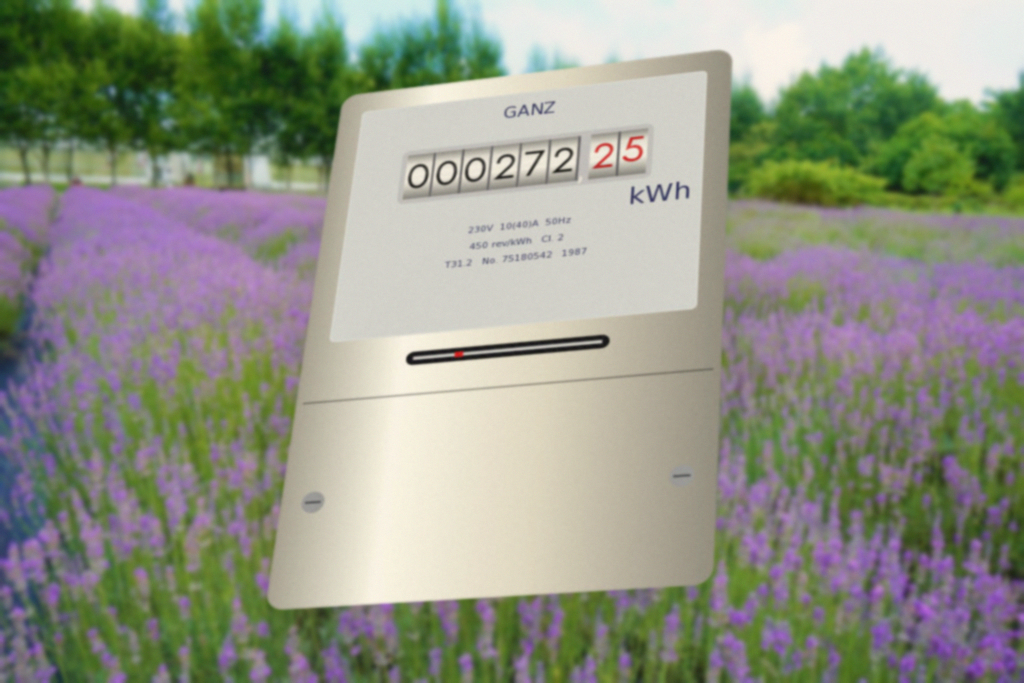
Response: 272.25 (kWh)
